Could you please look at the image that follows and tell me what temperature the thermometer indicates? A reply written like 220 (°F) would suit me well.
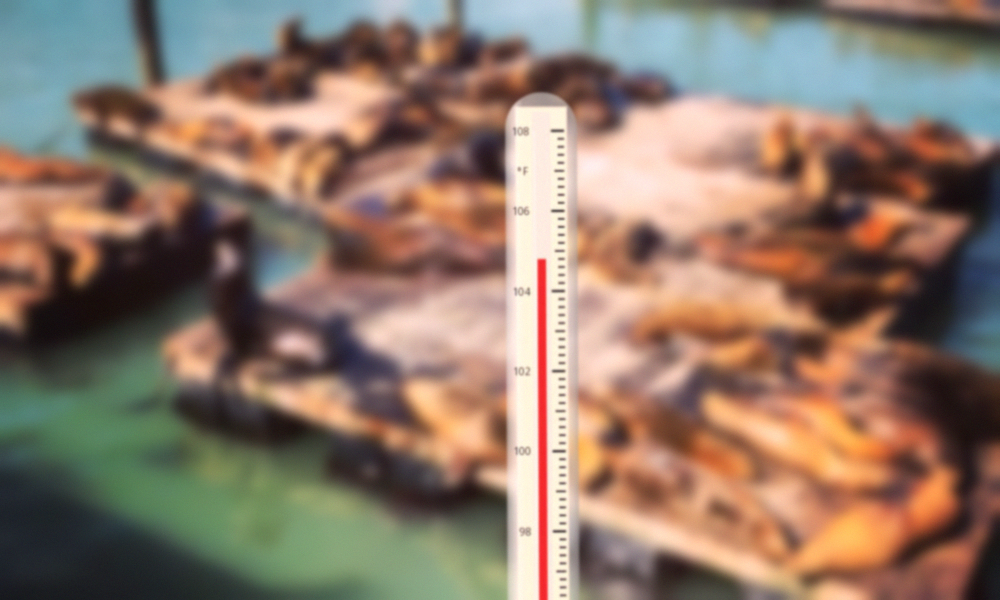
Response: 104.8 (°F)
